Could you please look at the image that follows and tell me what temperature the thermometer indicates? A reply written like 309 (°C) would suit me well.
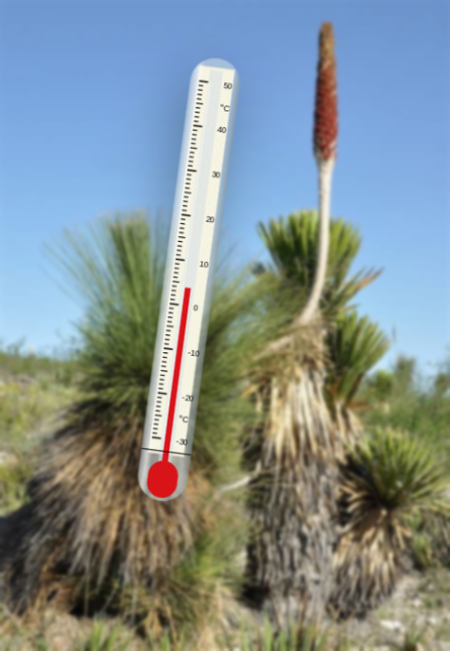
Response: 4 (°C)
